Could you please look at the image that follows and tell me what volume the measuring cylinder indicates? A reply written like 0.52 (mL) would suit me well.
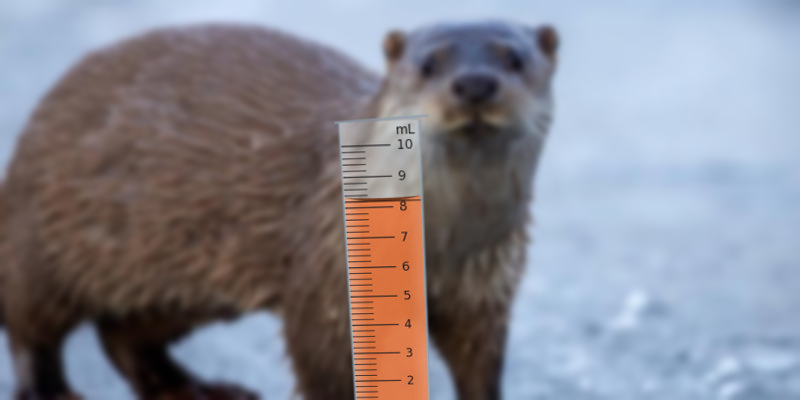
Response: 8.2 (mL)
